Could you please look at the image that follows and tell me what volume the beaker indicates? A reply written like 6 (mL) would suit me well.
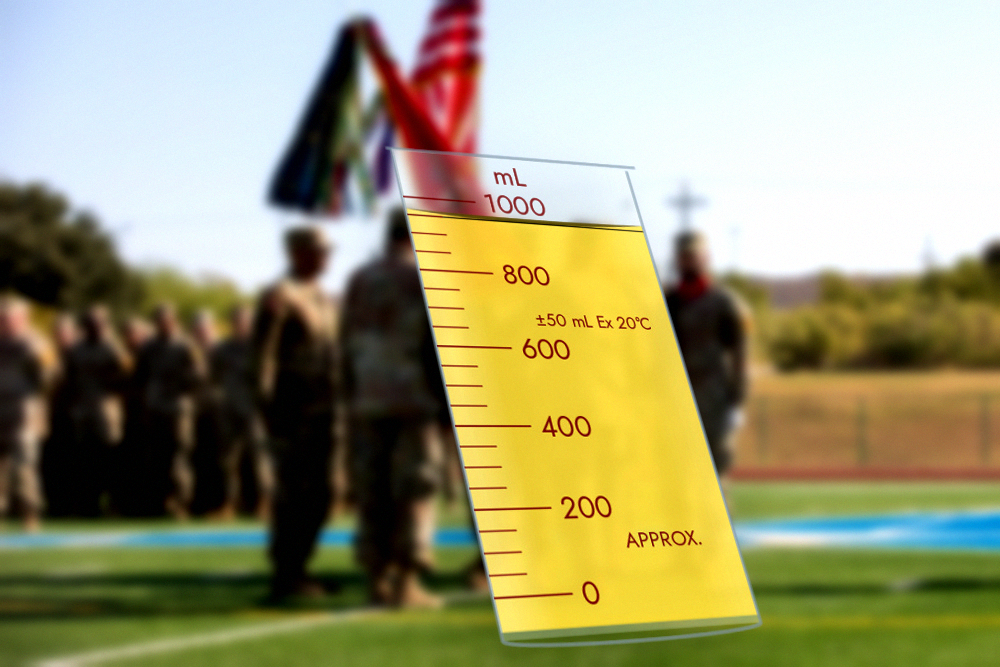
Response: 950 (mL)
